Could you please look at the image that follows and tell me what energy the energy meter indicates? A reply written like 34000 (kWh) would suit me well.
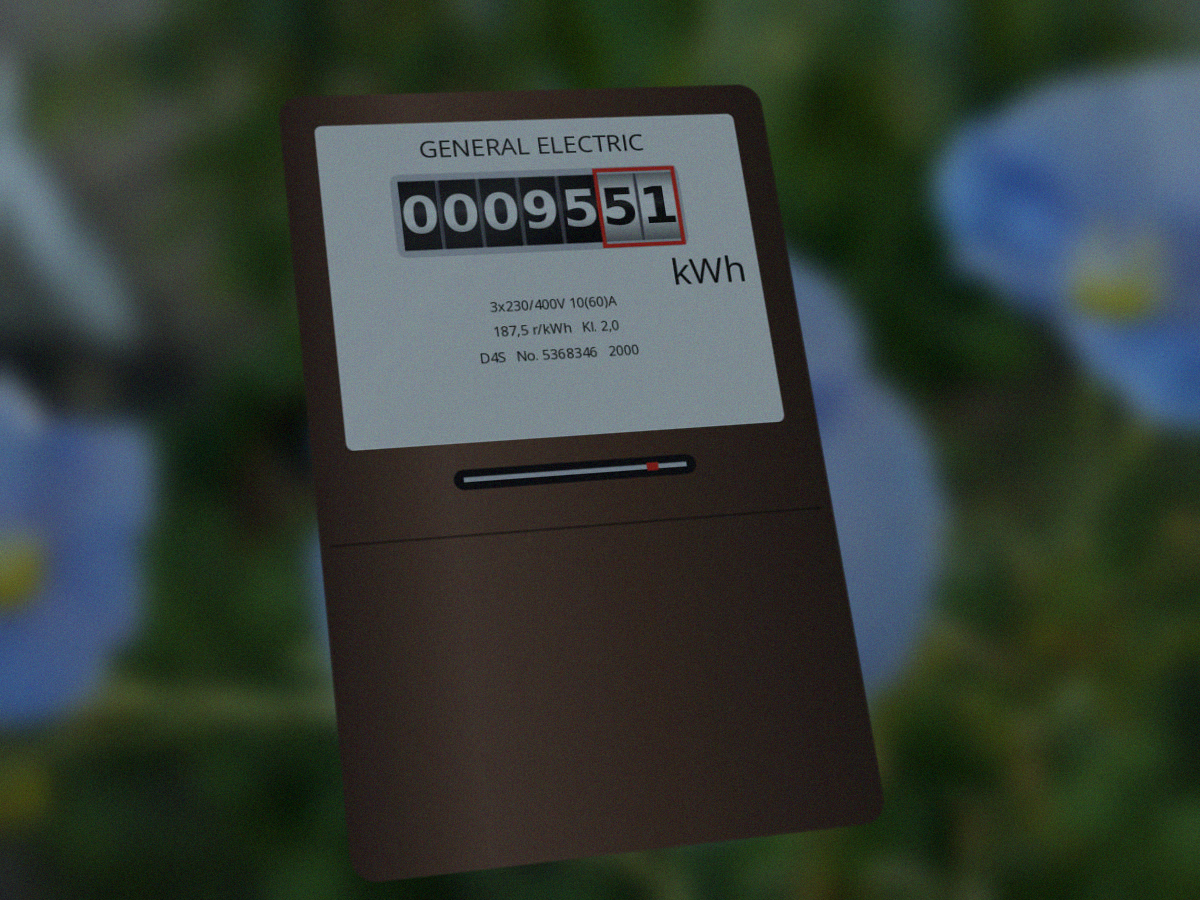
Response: 95.51 (kWh)
